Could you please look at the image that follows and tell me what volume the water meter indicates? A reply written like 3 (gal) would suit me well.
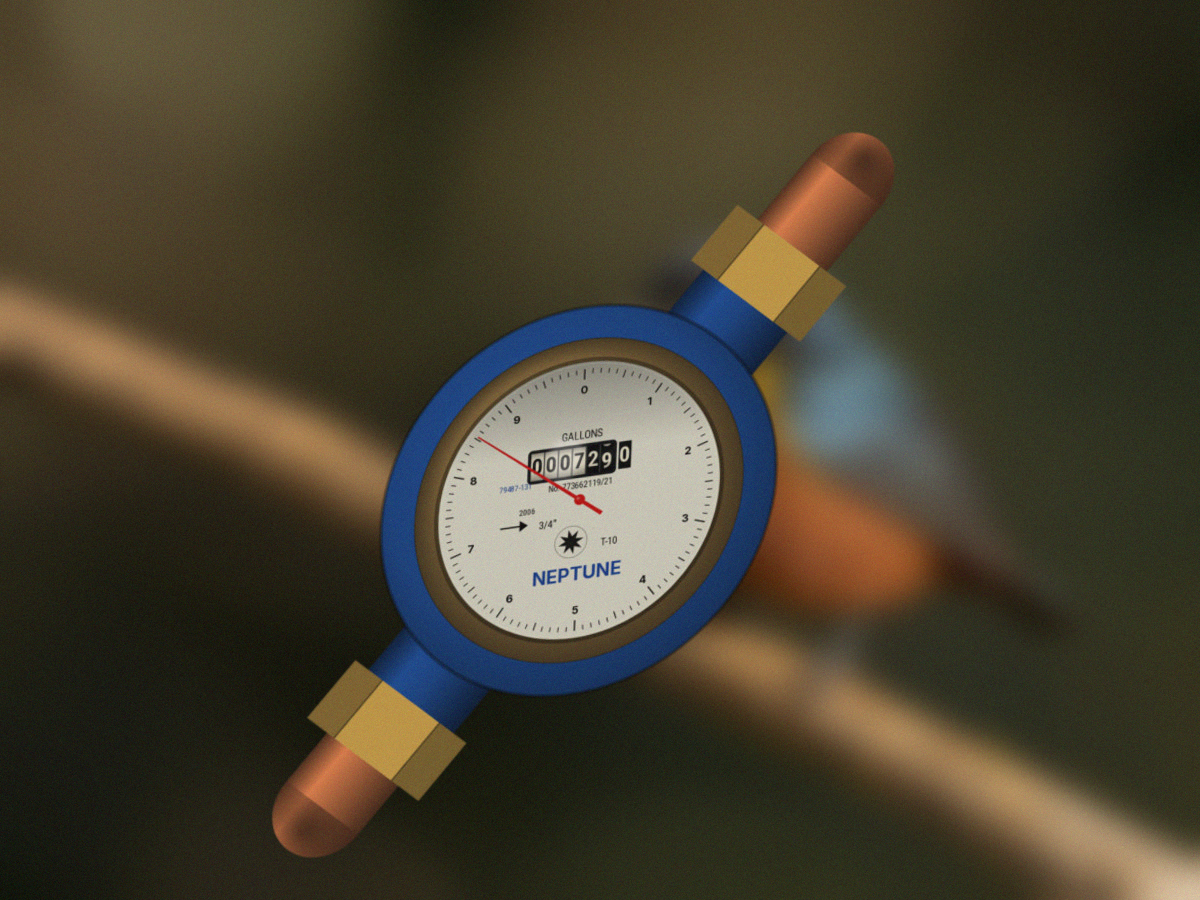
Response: 7288.5 (gal)
